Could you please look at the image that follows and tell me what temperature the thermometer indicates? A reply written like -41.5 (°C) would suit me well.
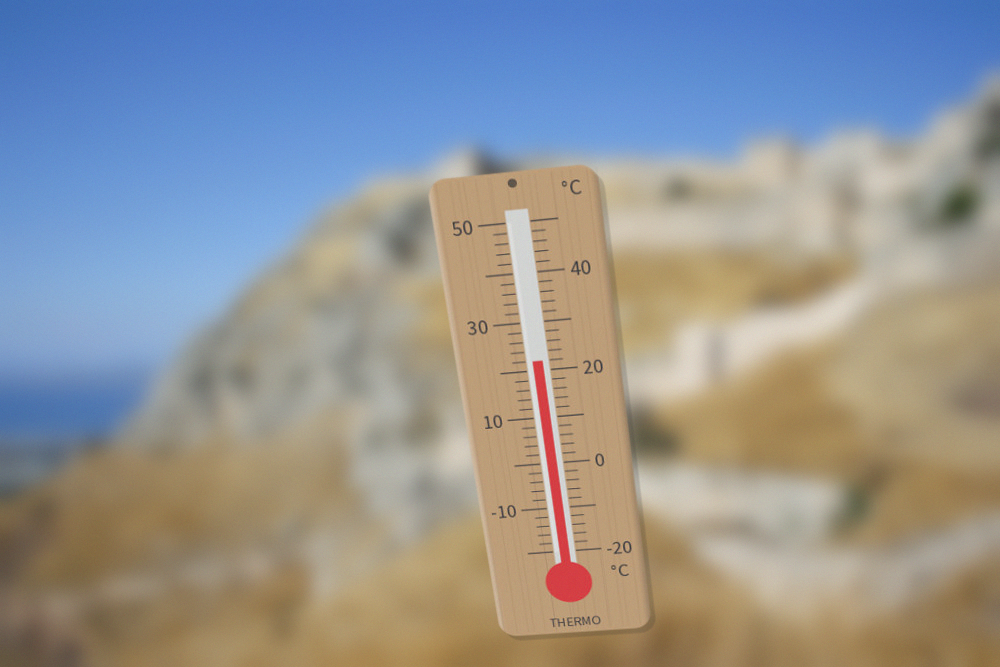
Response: 22 (°C)
